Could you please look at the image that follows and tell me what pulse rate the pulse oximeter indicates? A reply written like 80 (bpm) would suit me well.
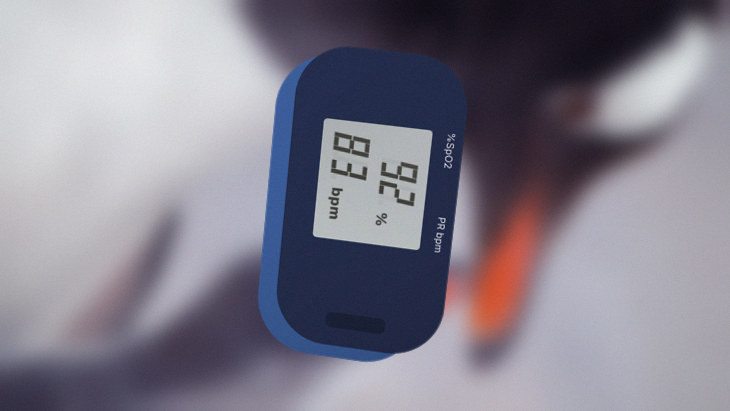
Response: 83 (bpm)
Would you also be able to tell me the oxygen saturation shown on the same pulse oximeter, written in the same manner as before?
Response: 92 (%)
